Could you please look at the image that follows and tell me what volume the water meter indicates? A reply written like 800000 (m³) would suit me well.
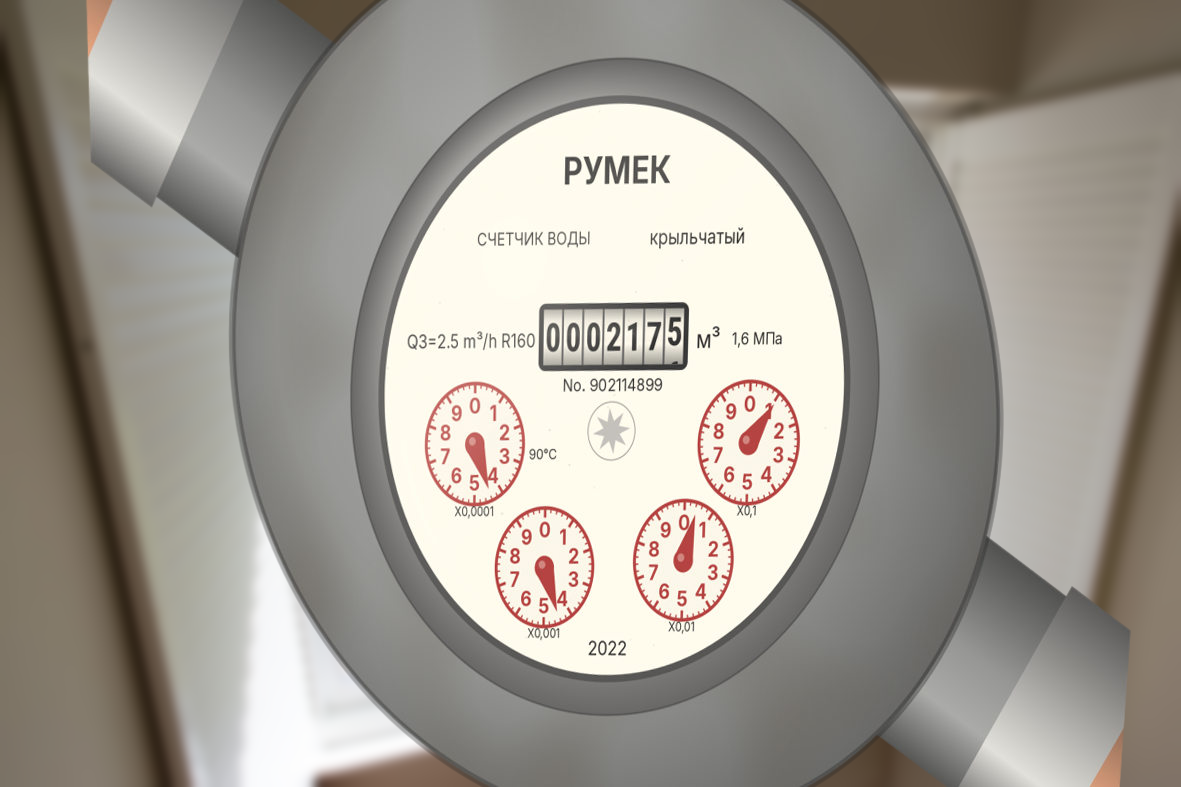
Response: 2175.1044 (m³)
